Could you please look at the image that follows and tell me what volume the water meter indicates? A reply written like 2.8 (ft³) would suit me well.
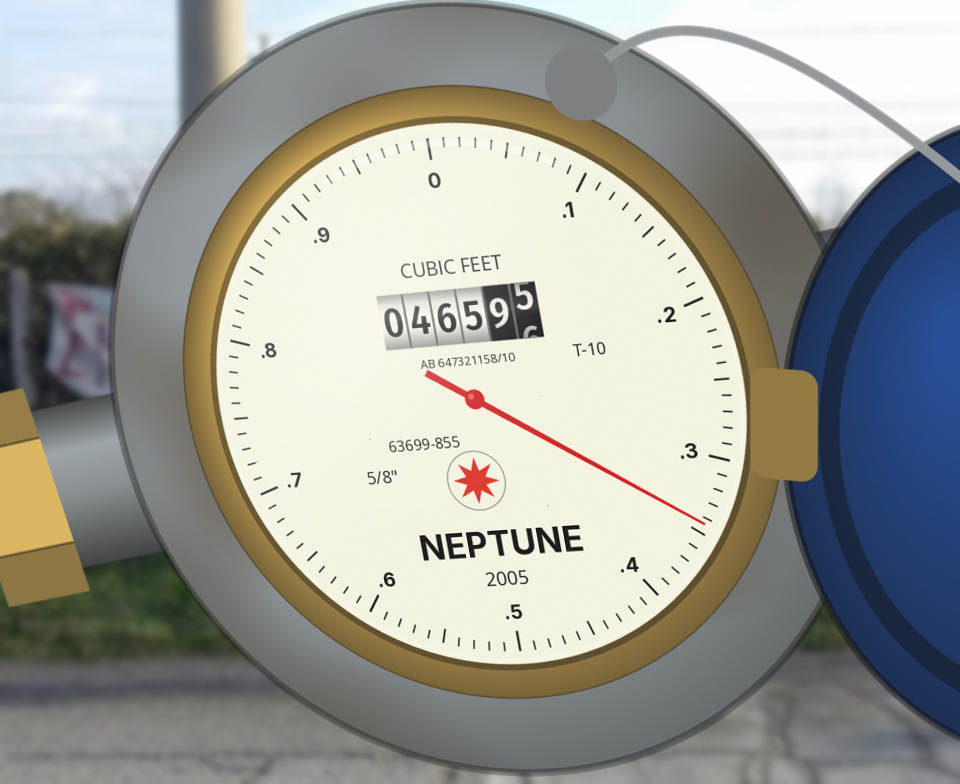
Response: 46595.34 (ft³)
